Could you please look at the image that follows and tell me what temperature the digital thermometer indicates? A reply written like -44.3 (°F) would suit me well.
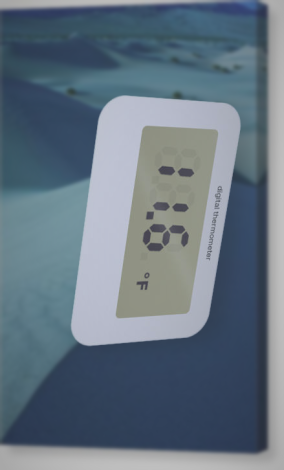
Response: 11.6 (°F)
